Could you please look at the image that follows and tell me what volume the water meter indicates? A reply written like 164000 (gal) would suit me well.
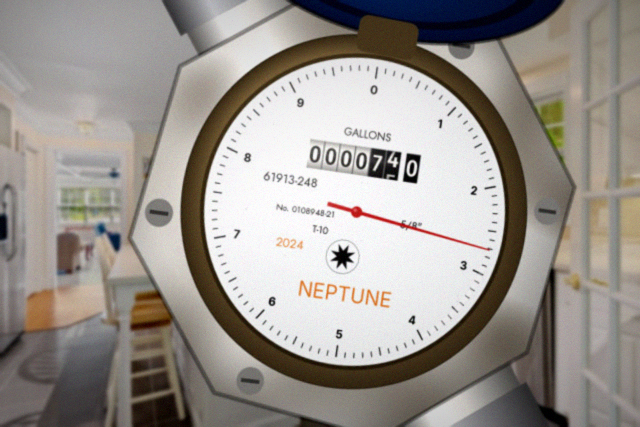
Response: 742.7 (gal)
